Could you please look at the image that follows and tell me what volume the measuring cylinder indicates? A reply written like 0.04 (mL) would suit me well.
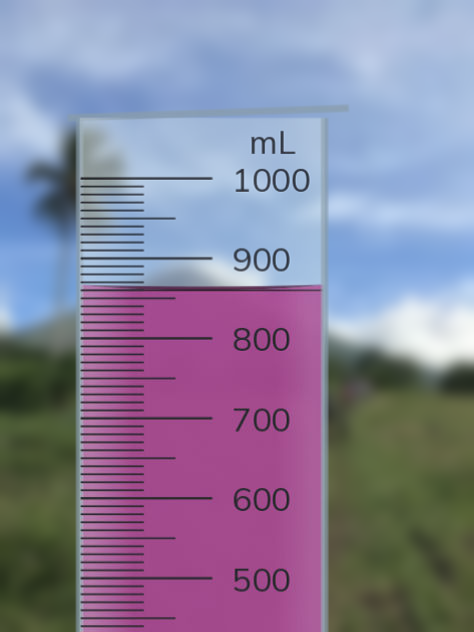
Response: 860 (mL)
